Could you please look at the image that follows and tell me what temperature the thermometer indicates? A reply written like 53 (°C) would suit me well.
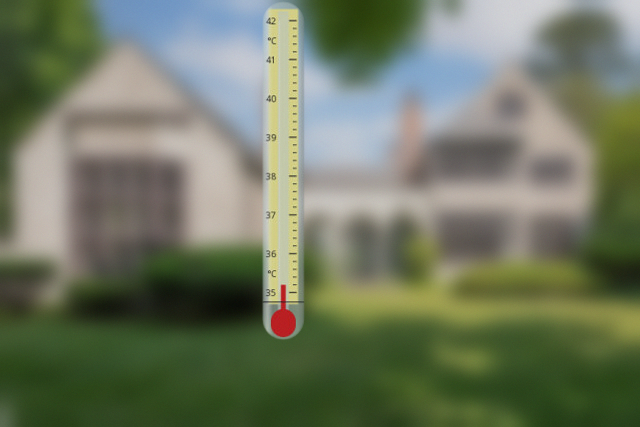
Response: 35.2 (°C)
